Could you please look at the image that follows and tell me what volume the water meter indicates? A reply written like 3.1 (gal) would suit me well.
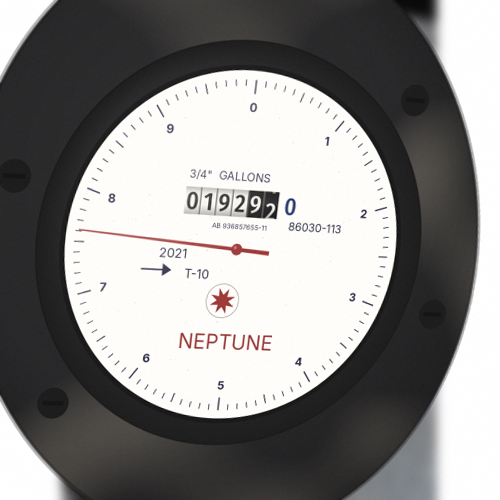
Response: 192917.6 (gal)
